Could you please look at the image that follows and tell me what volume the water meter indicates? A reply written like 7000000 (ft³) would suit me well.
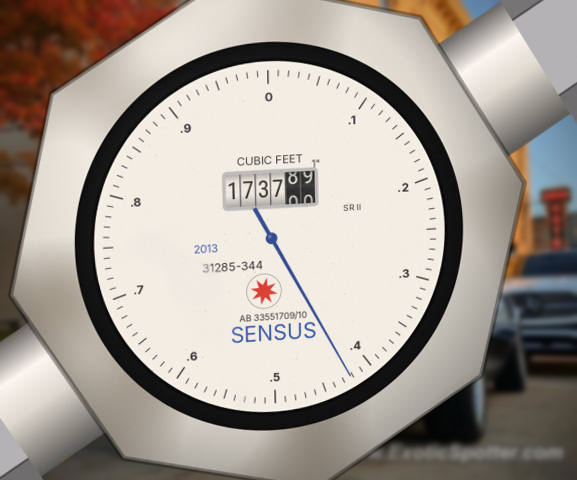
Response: 173789.42 (ft³)
